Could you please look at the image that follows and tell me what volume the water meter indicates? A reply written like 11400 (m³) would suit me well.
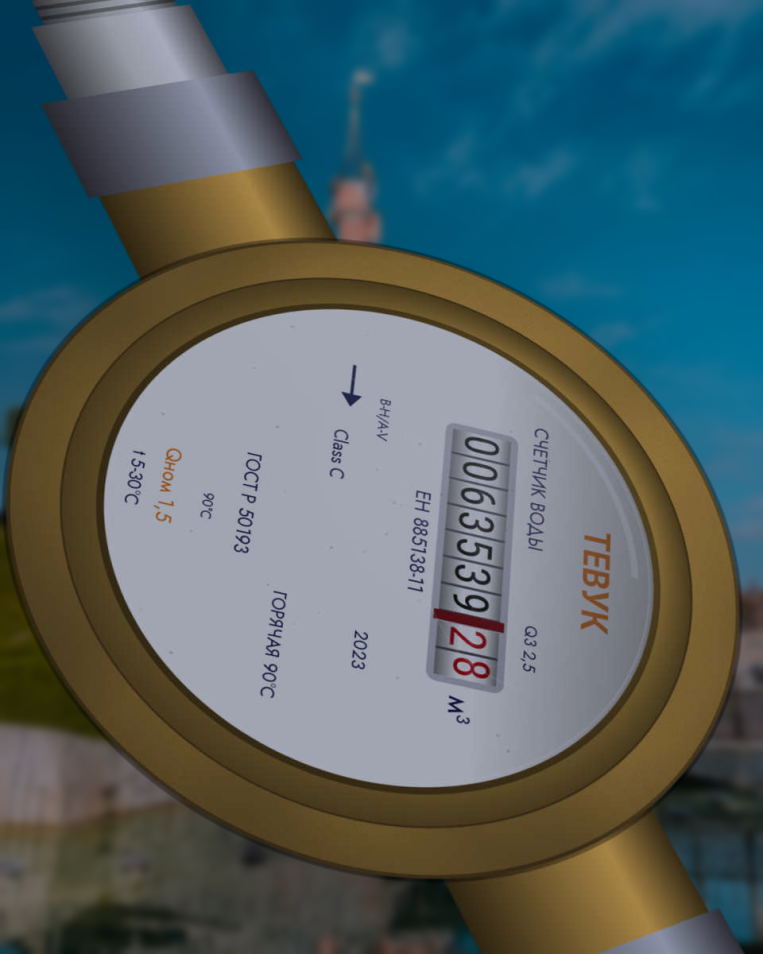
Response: 63539.28 (m³)
